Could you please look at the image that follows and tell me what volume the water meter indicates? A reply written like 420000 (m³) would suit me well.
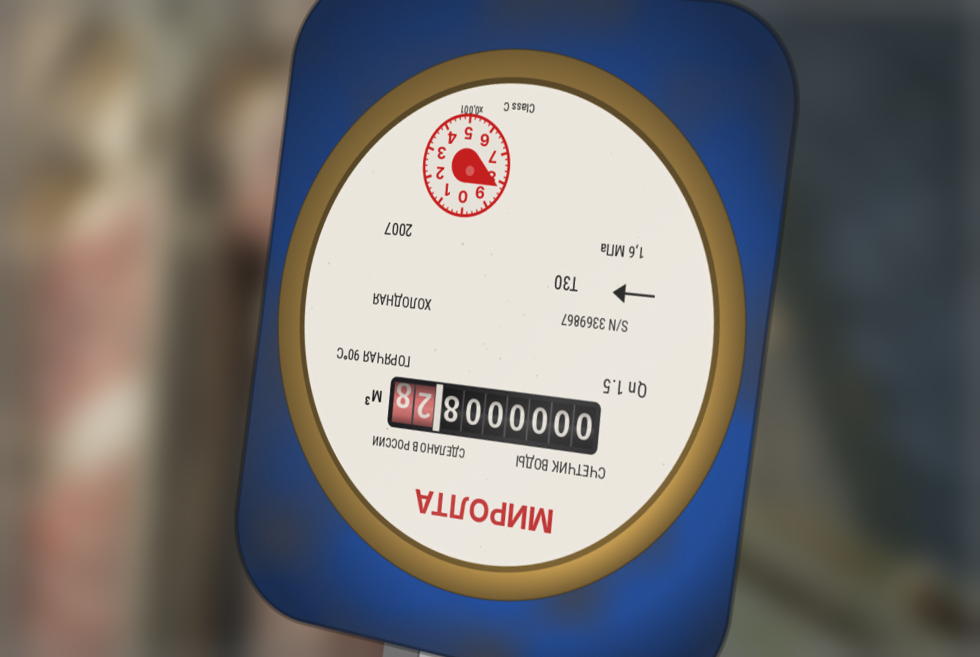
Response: 8.278 (m³)
